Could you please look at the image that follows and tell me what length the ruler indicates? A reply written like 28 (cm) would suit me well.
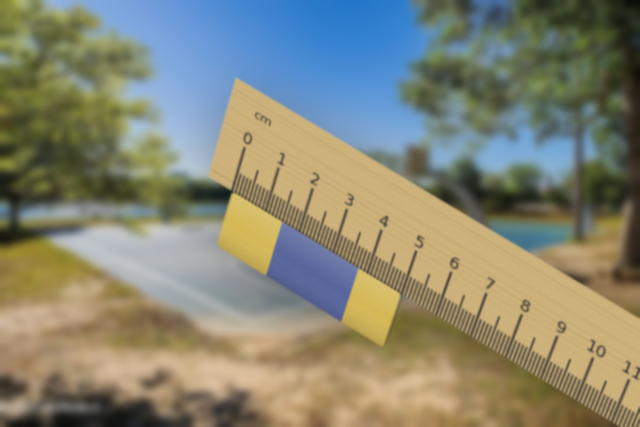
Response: 5 (cm)
